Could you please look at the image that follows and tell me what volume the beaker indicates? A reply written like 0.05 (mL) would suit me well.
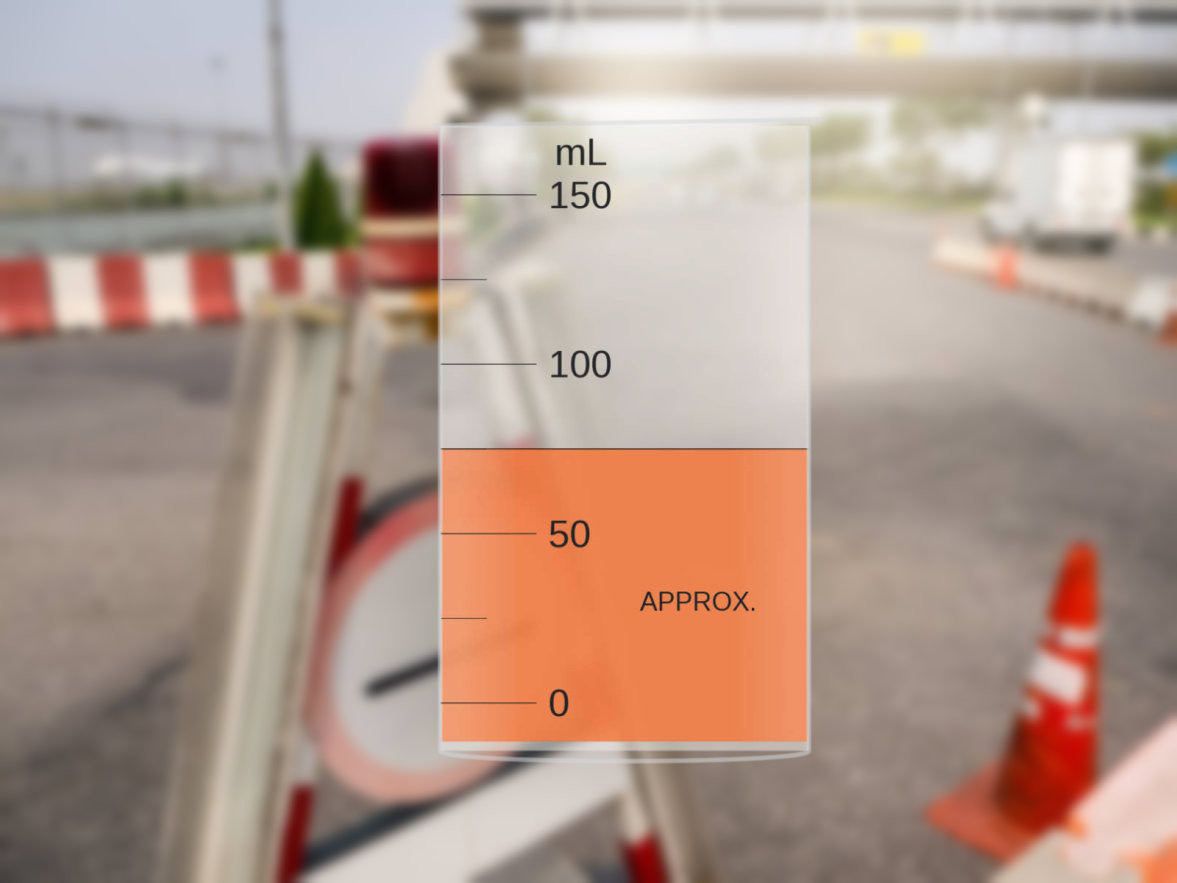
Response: 75 (mL)
